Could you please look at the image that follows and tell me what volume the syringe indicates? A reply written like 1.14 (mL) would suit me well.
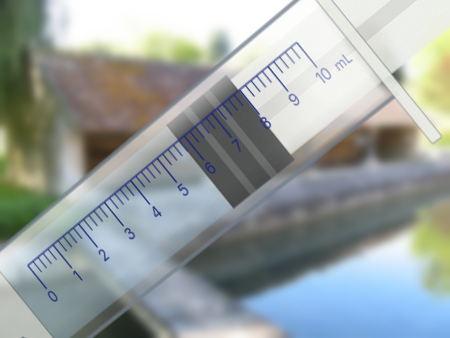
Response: 5.8 (mL)
